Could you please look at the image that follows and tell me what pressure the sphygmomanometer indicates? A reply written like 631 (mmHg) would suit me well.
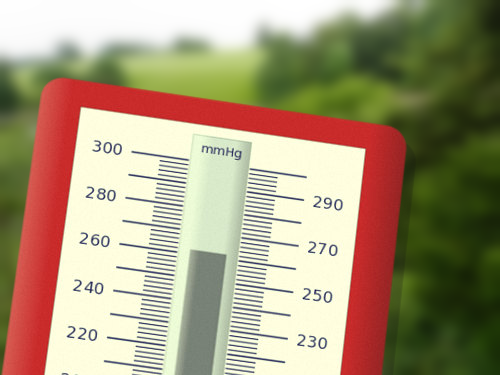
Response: 262 (mmHg)
